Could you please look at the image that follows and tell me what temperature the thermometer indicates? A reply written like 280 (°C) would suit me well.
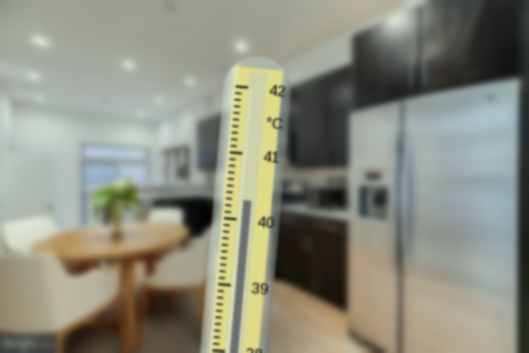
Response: 40.3 (°C)
